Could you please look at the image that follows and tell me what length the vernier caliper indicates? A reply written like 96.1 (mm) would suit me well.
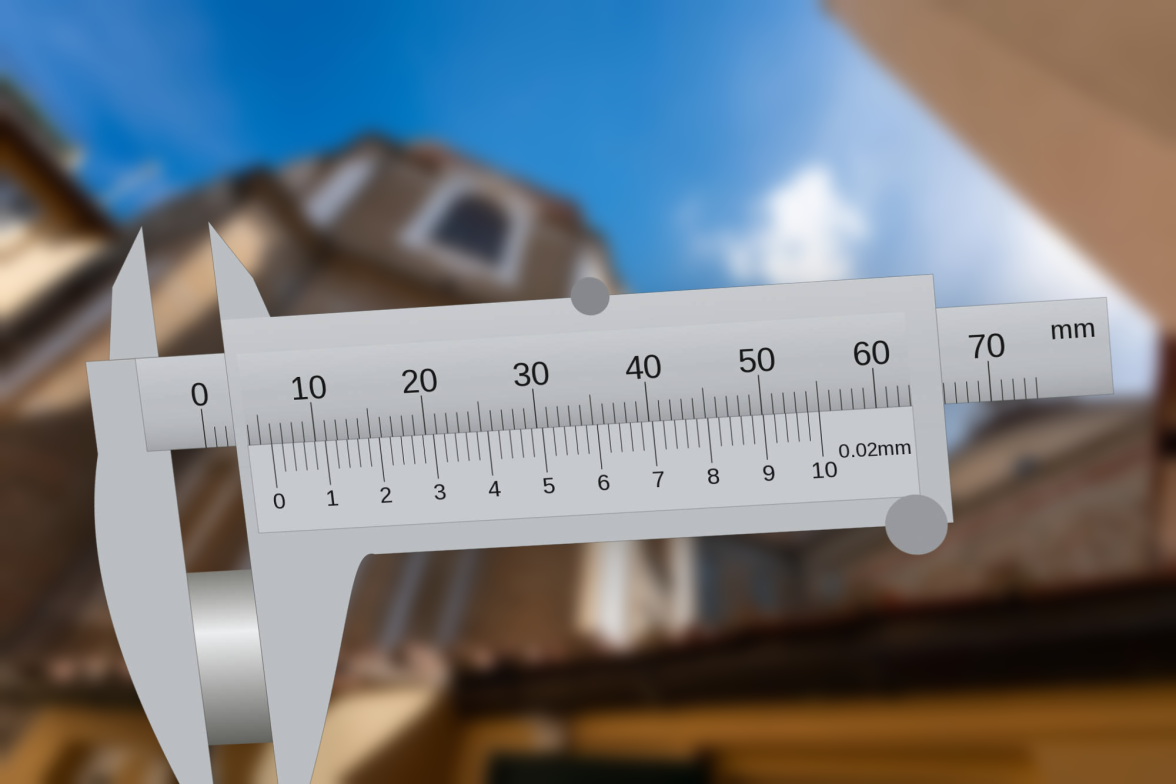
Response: 6.0 (mm)
